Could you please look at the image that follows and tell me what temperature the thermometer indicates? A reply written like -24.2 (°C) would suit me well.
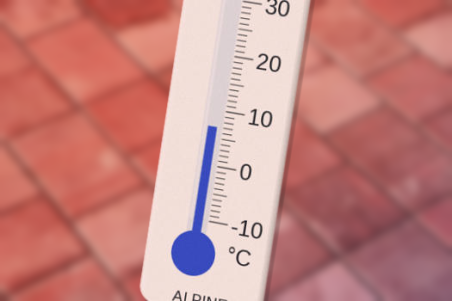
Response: 7 (°C)
